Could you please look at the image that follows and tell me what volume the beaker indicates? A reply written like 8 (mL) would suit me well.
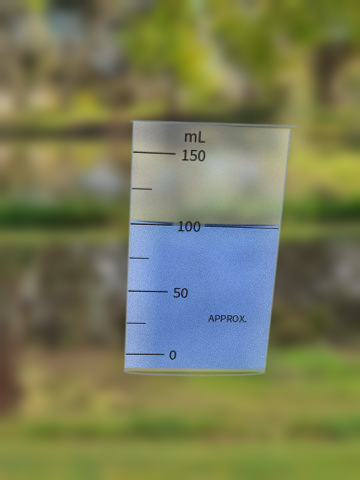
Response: 100 (mL)
